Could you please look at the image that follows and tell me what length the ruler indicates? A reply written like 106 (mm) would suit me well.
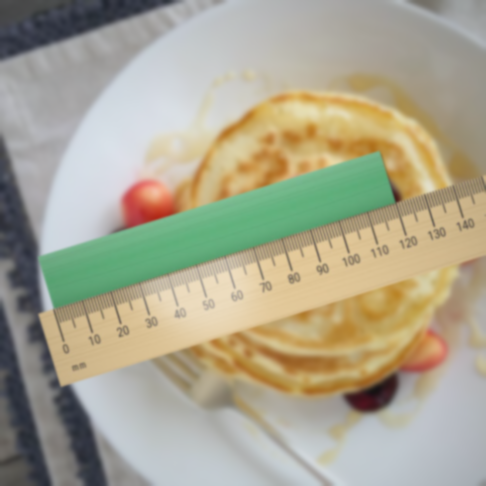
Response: 120 (mm)
